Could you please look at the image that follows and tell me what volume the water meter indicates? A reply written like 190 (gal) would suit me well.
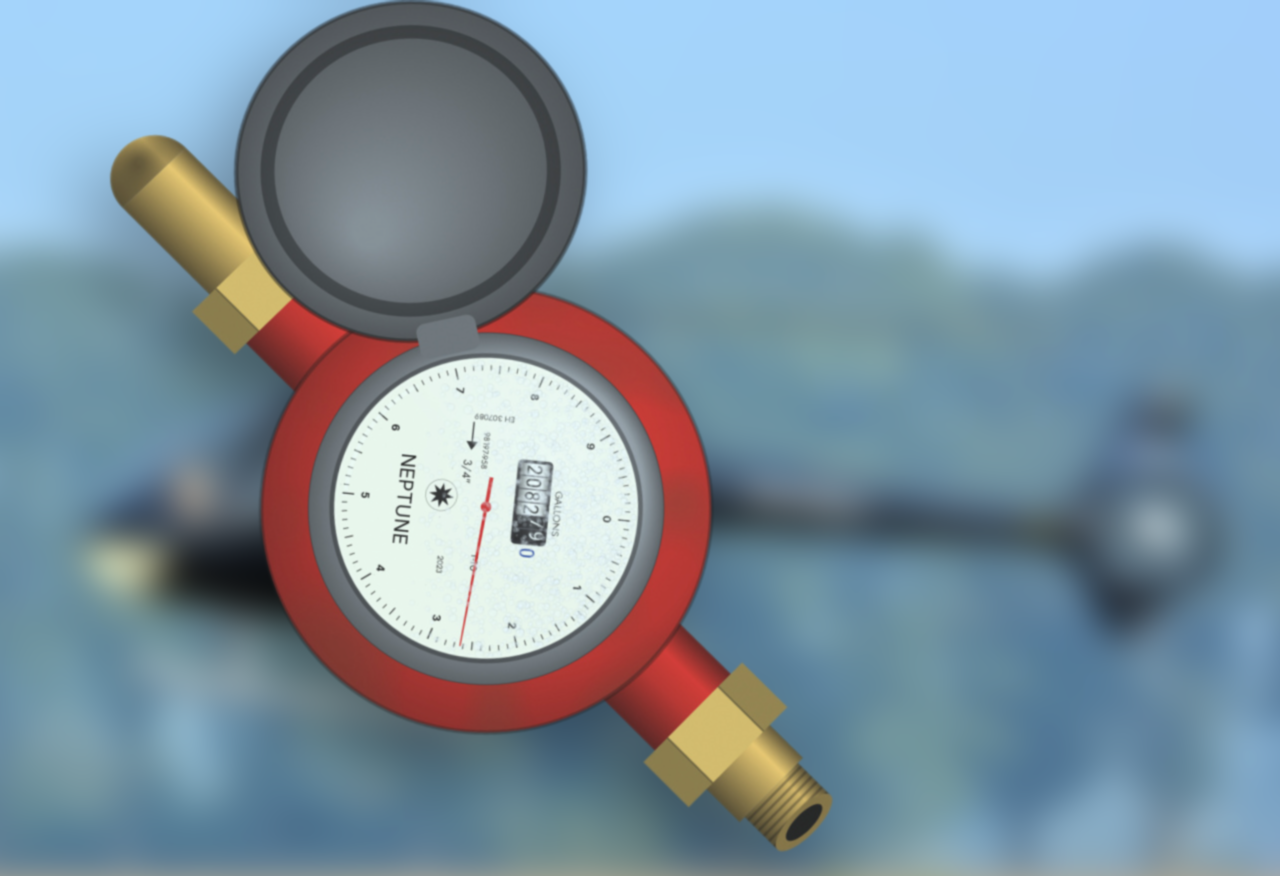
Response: 2082792.6 (gal)
